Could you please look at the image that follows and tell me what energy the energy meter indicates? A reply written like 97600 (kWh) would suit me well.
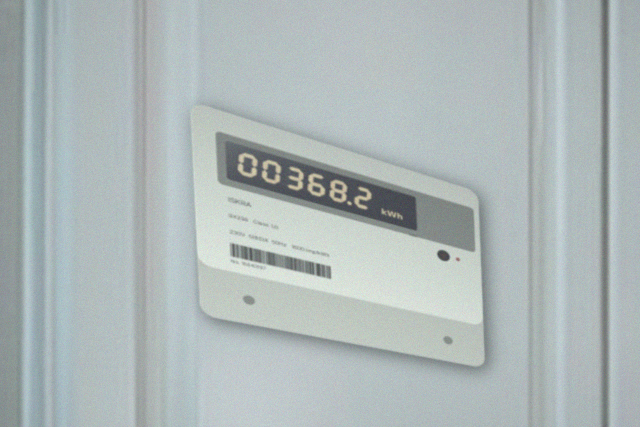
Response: 368.2 (kWh)
